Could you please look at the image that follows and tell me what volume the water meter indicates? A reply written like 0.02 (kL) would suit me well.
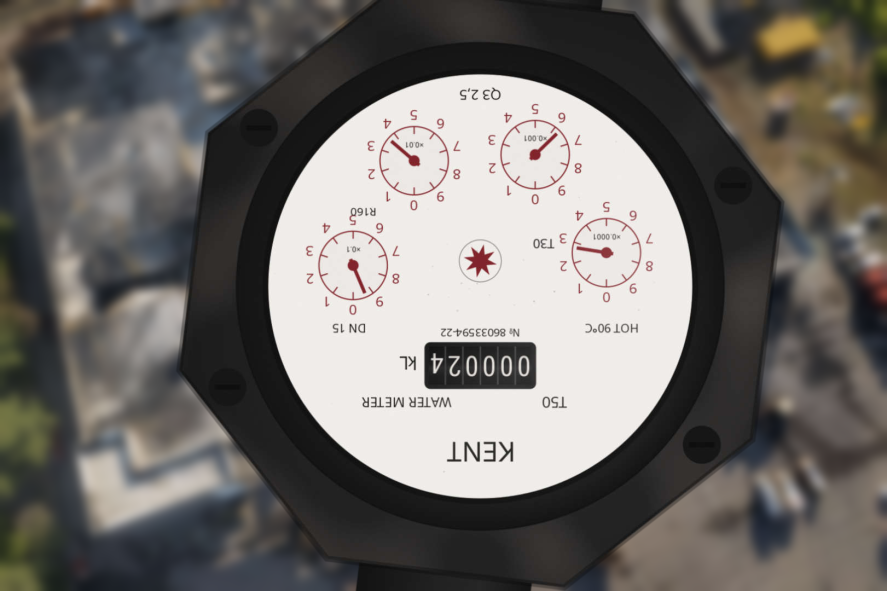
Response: 23.9362 (kL)
